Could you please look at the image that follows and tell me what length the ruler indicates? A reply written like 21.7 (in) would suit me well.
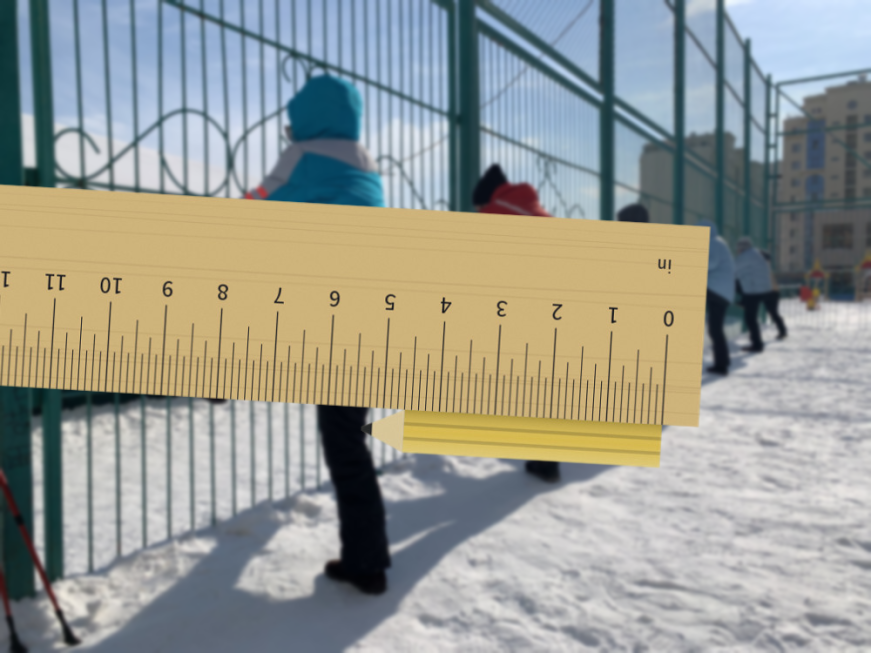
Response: 5.375 (in)
